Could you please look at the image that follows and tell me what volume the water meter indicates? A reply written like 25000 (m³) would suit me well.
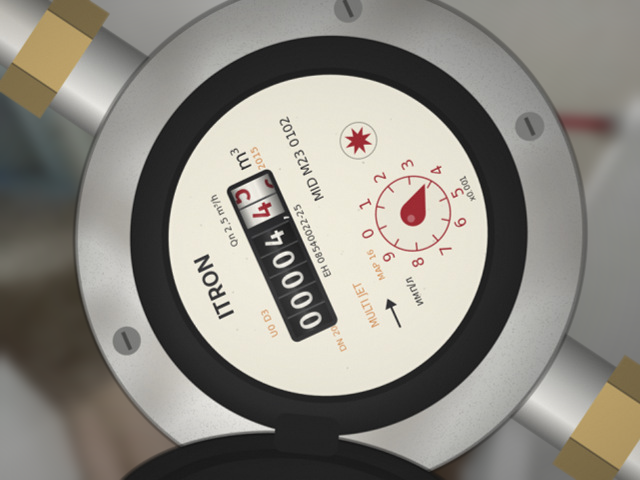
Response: 4.453 (m³)
